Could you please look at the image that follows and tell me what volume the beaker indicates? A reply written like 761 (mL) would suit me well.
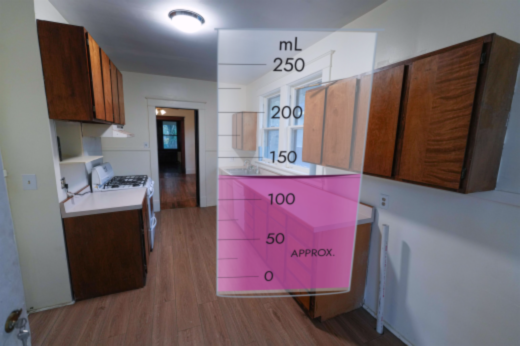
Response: 125 (mL)
